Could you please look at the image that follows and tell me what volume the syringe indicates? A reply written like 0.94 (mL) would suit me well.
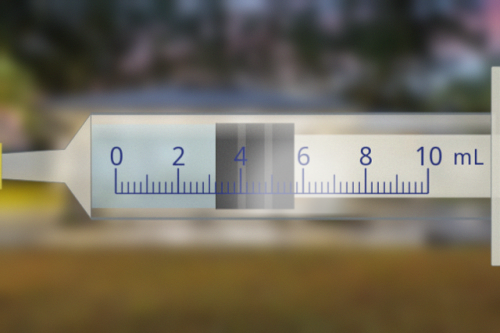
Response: 3.2 (mL)
